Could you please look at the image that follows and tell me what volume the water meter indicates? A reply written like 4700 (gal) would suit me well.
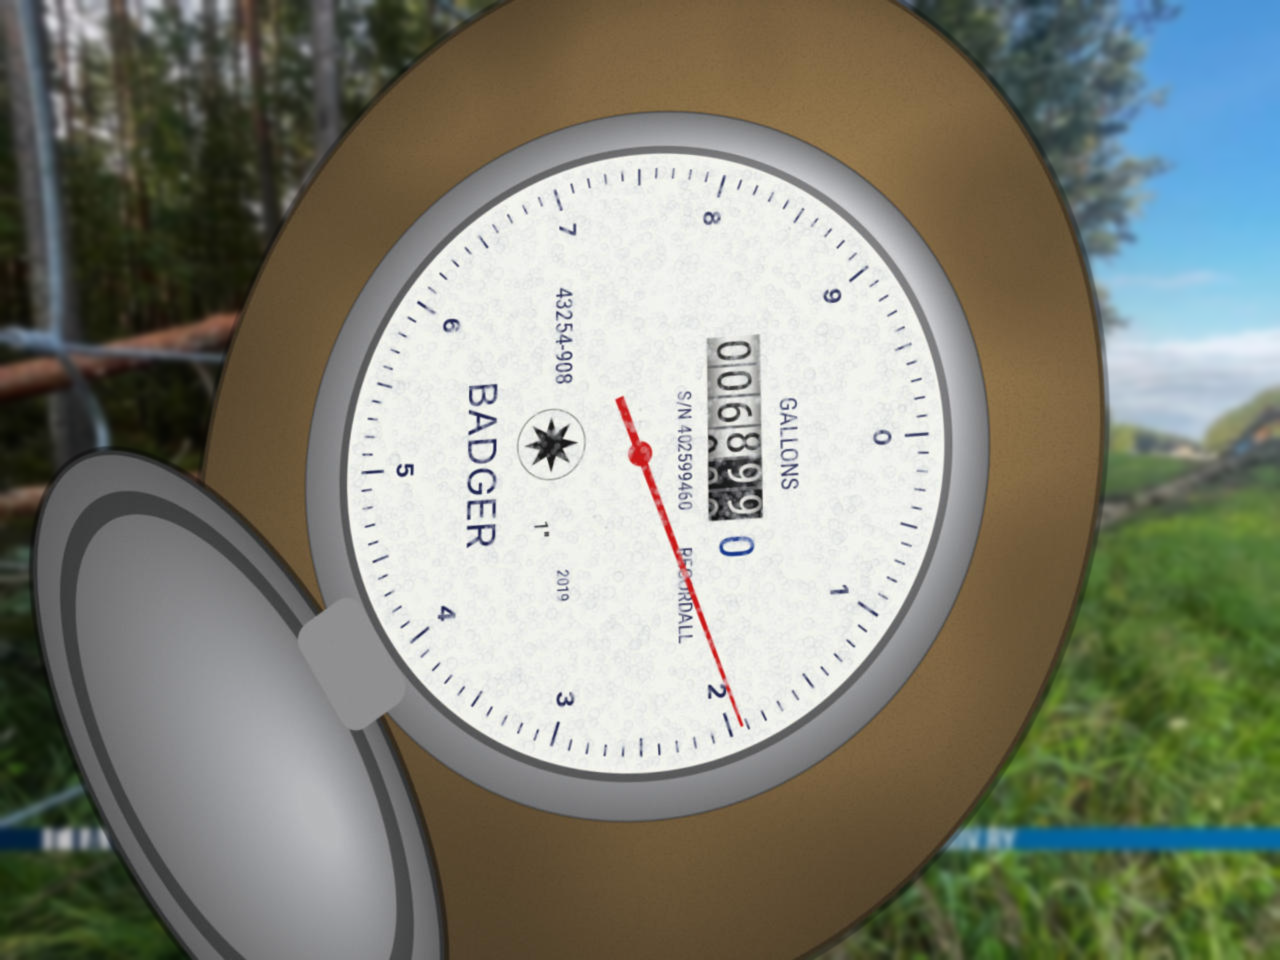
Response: 68991.9 (gal)
